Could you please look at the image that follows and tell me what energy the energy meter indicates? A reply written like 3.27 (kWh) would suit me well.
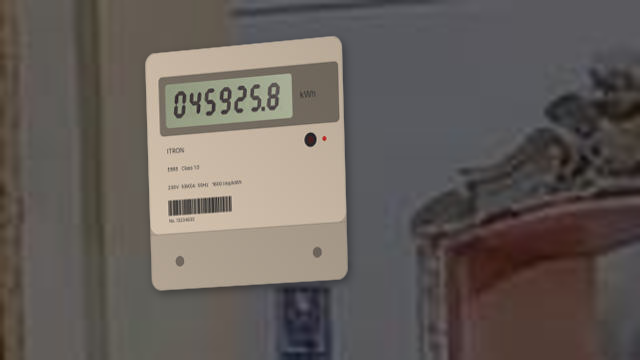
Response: 45925.8 (kWh)
